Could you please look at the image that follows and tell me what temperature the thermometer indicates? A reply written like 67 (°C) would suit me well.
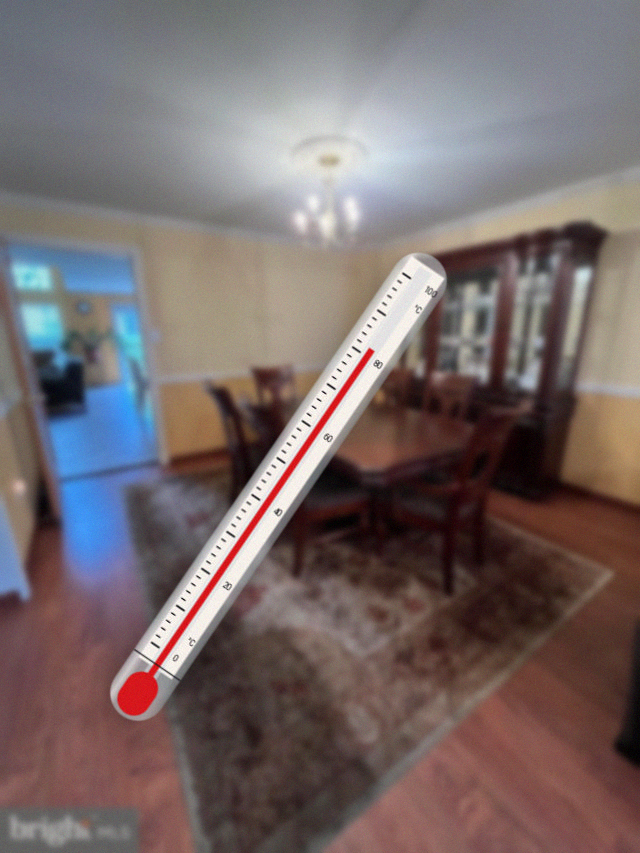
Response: 82 (°C)
